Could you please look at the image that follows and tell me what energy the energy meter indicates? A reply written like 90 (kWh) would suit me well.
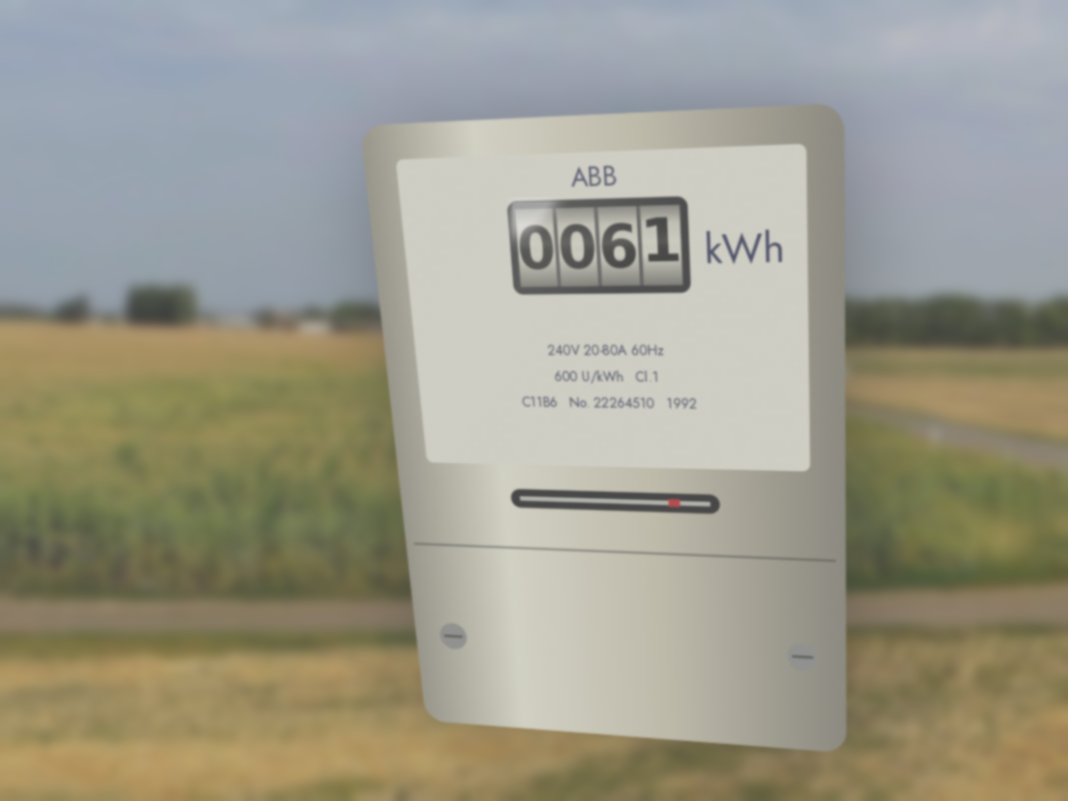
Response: 61 (kWh)
